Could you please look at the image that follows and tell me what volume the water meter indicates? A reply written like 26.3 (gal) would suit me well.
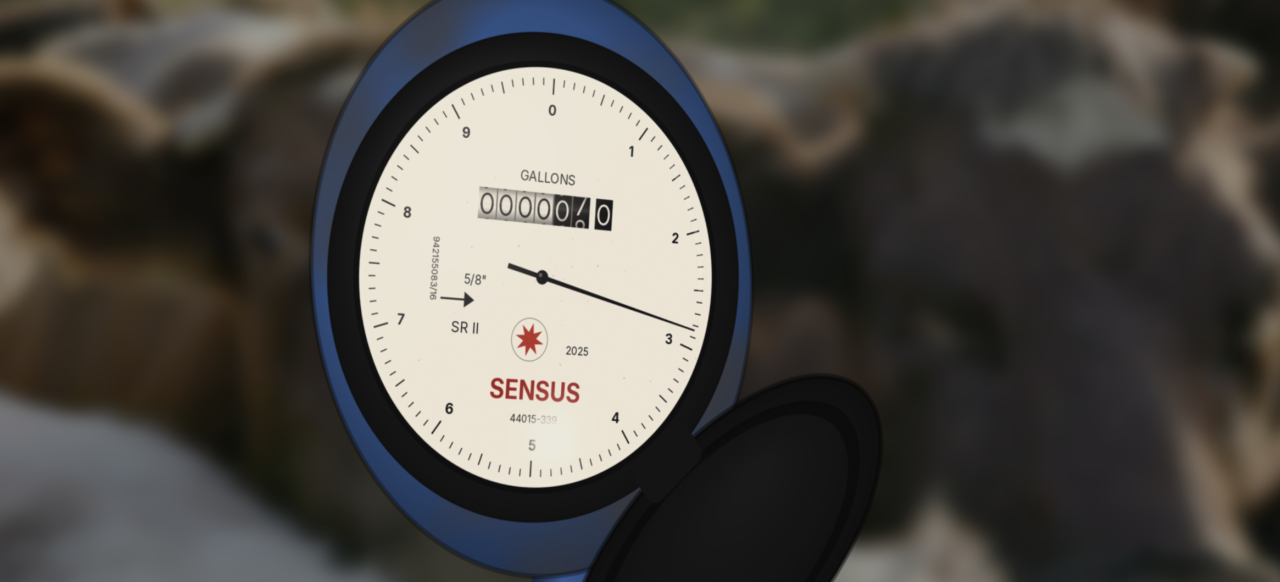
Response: 72.8 (gal)
